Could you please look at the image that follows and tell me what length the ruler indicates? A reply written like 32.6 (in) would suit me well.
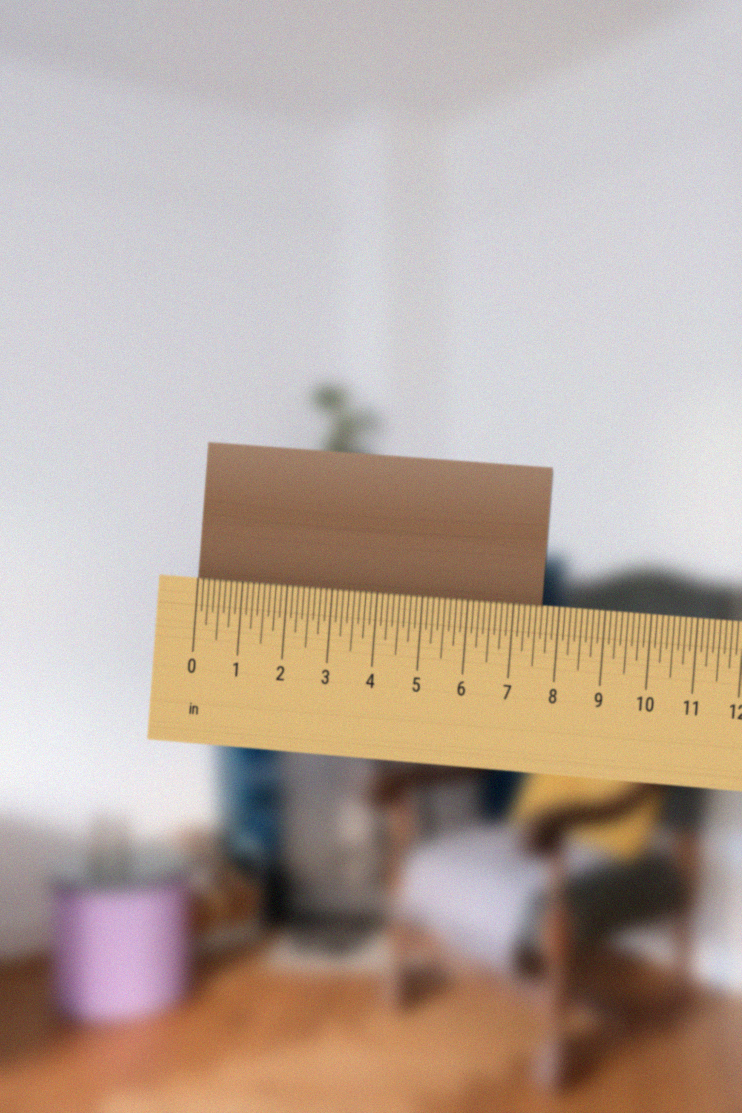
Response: 7.625 (in)
